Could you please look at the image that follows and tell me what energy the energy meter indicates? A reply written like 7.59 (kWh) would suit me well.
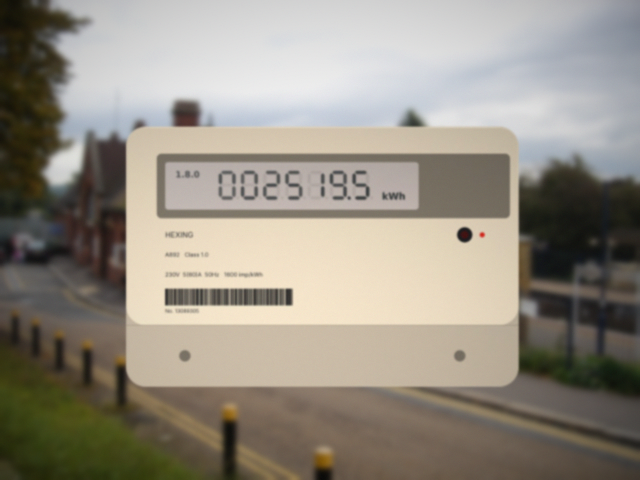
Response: 2519.5 (kWh)
